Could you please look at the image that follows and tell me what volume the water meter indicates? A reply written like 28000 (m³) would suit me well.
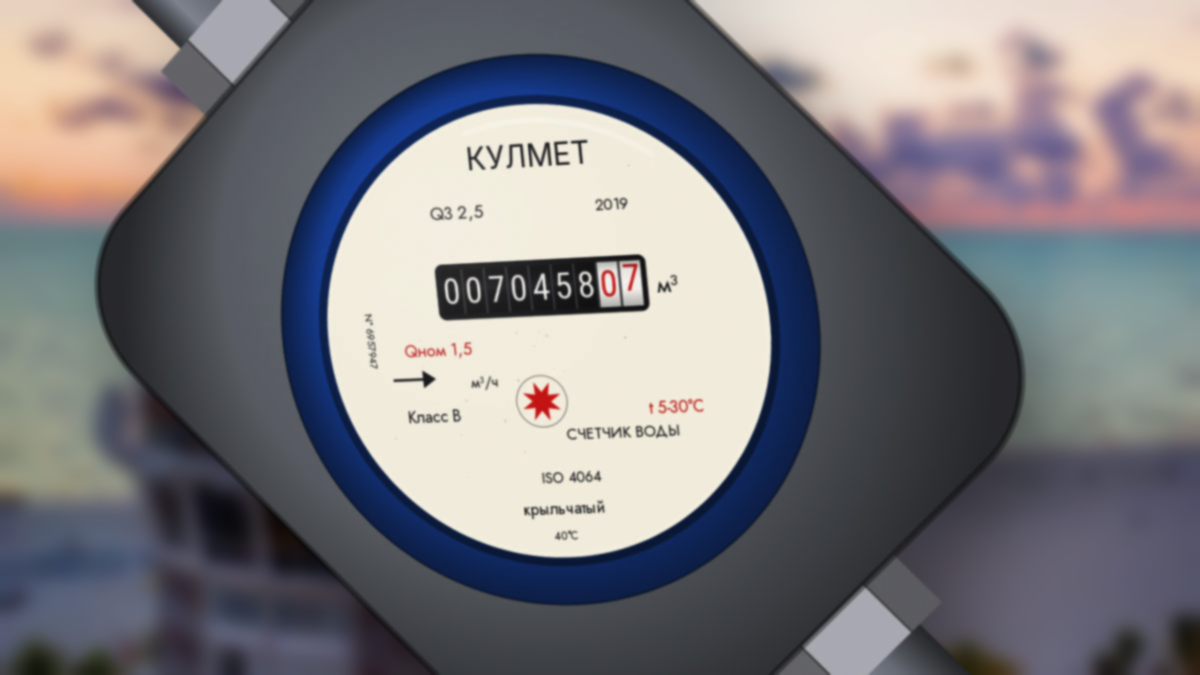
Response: 70458.07 (m³)
